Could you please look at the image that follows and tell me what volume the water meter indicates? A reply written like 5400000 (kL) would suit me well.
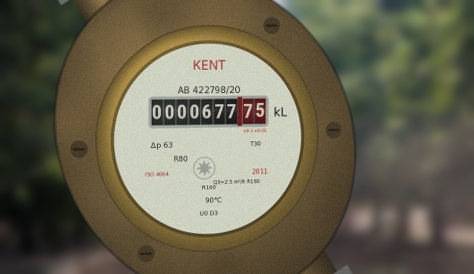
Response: 677.75 (kL)
